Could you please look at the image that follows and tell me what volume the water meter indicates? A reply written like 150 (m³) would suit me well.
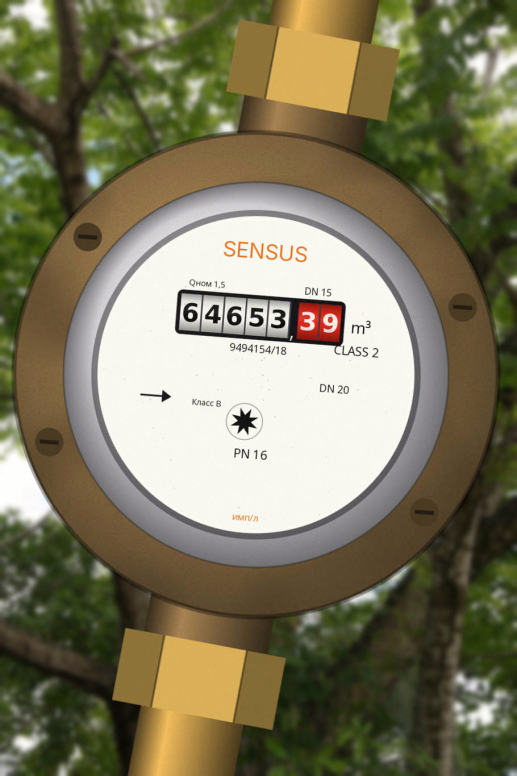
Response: 64653.39 (m³)
